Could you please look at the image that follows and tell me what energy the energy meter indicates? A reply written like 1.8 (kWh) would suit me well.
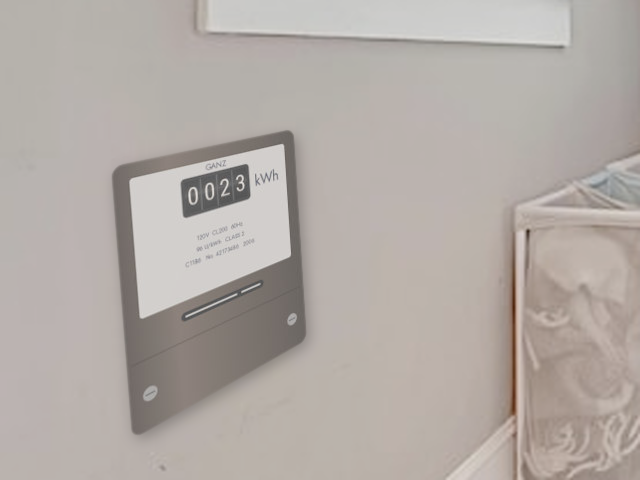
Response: 23 (kWh)
